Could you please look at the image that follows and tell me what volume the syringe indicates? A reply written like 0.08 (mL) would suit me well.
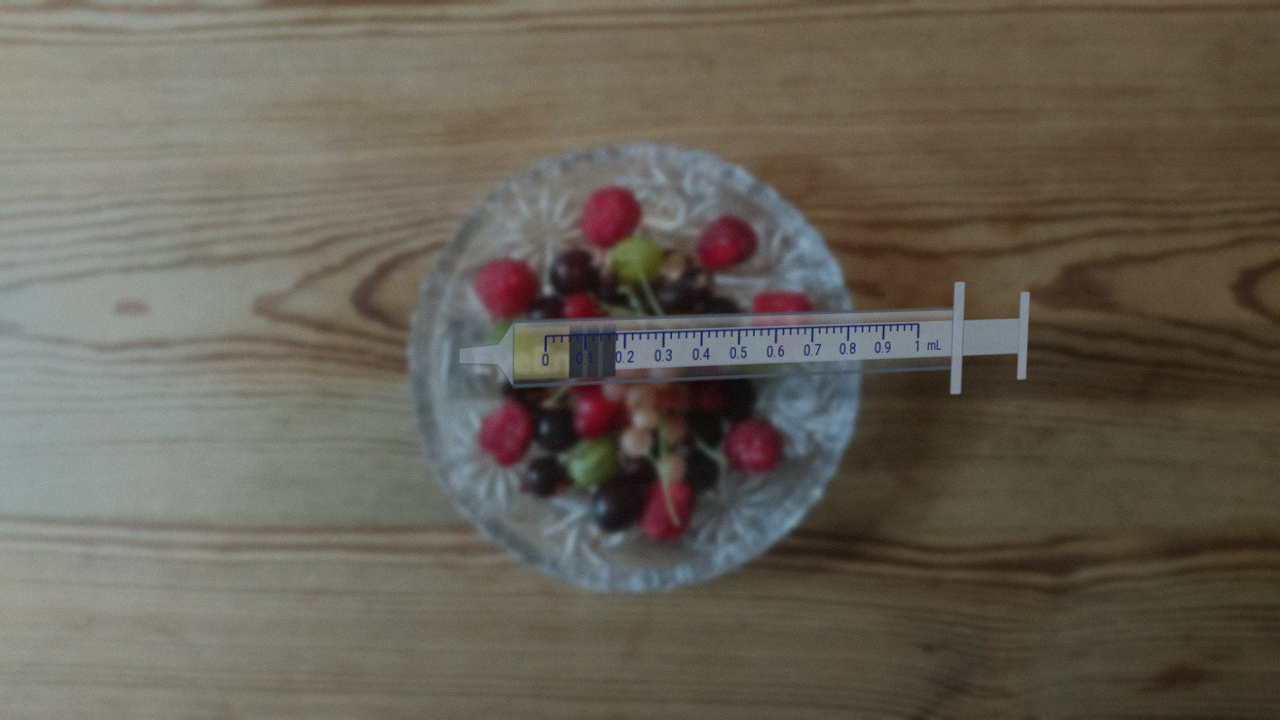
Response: 0.06 (mL)
